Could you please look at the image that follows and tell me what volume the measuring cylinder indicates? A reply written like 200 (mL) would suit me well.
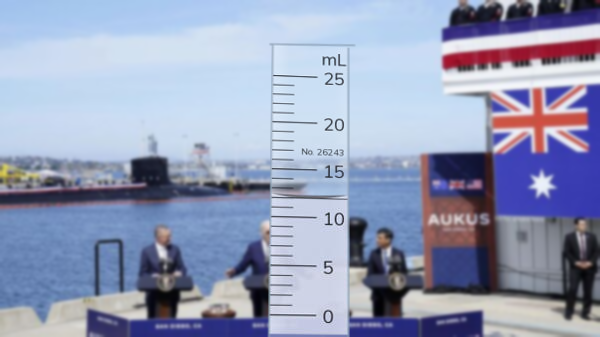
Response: 12 (mL)
